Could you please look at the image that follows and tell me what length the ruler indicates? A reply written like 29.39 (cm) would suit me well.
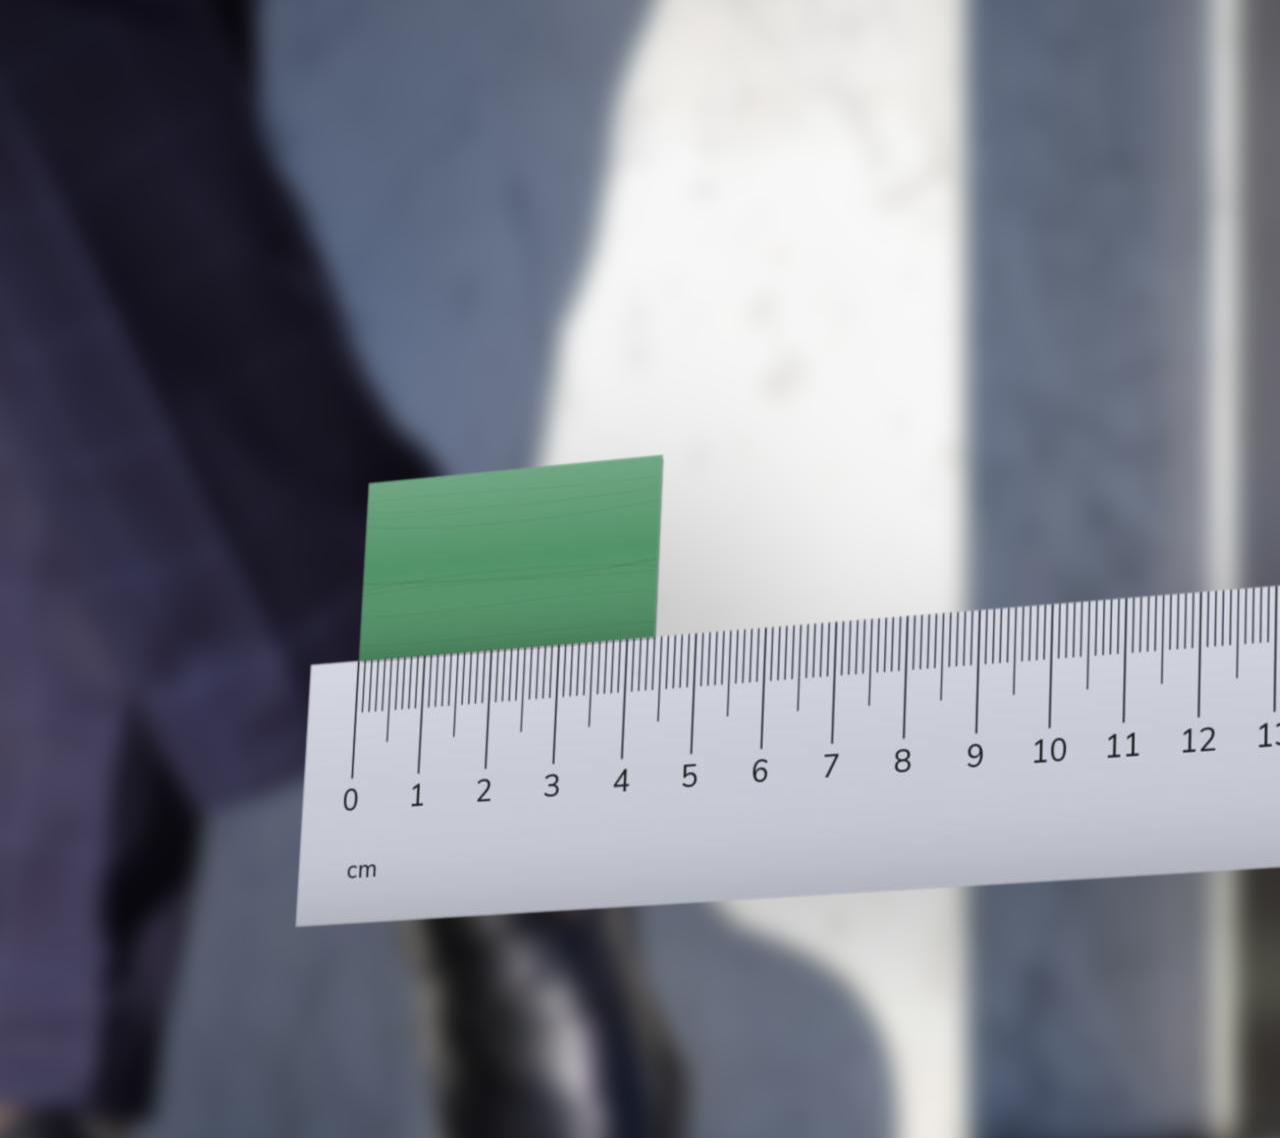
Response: 4.4 (cm)
